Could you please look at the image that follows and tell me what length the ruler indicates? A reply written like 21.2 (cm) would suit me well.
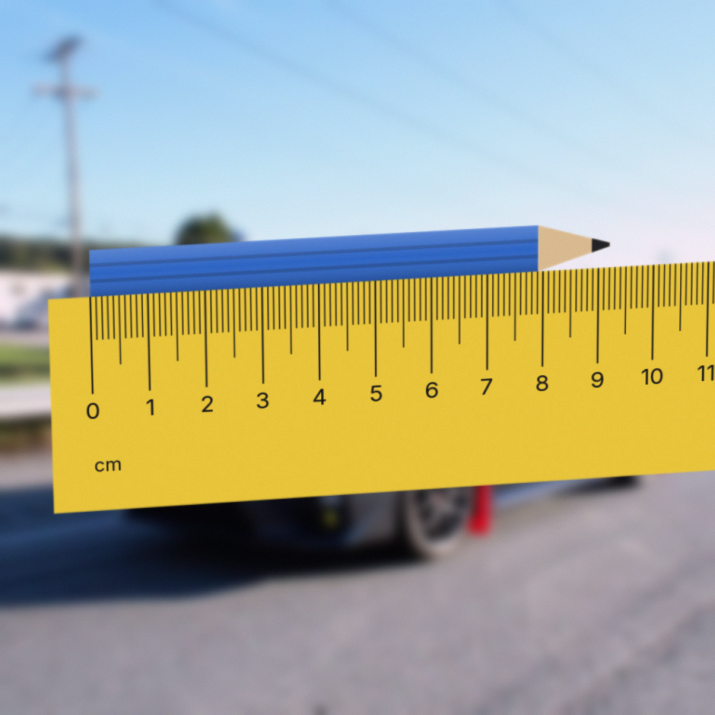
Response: 9.2 (cm)
